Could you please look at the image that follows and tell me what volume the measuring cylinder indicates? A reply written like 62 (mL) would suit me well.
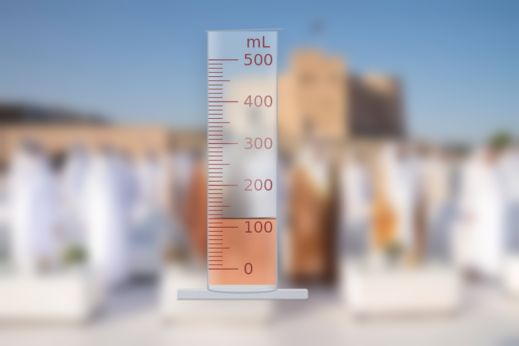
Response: 120 (mL)
